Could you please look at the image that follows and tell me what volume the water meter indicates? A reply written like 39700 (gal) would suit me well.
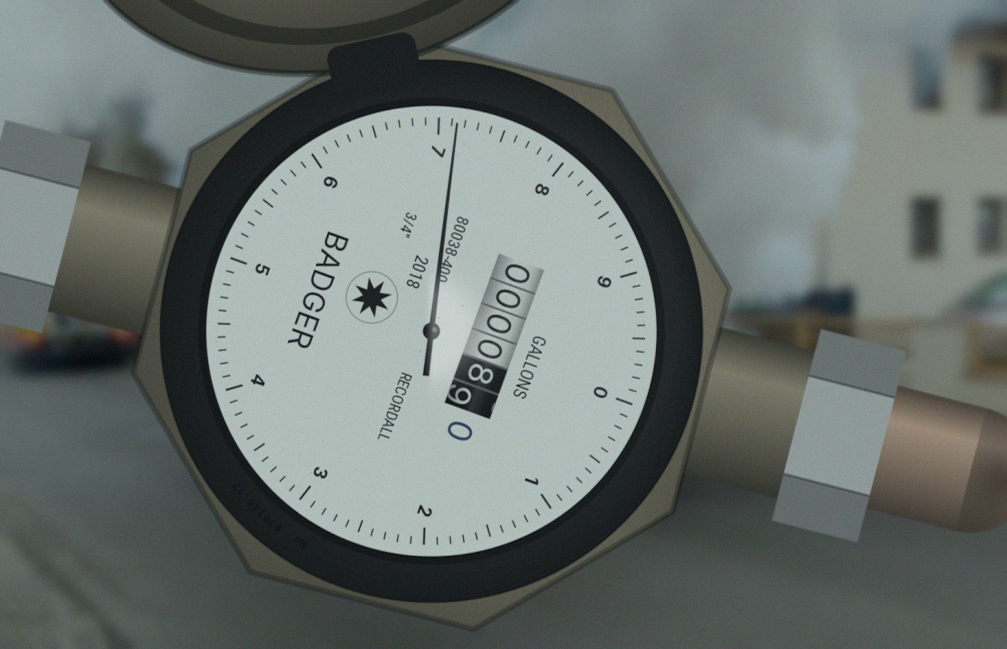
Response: 887.1 (gal)
